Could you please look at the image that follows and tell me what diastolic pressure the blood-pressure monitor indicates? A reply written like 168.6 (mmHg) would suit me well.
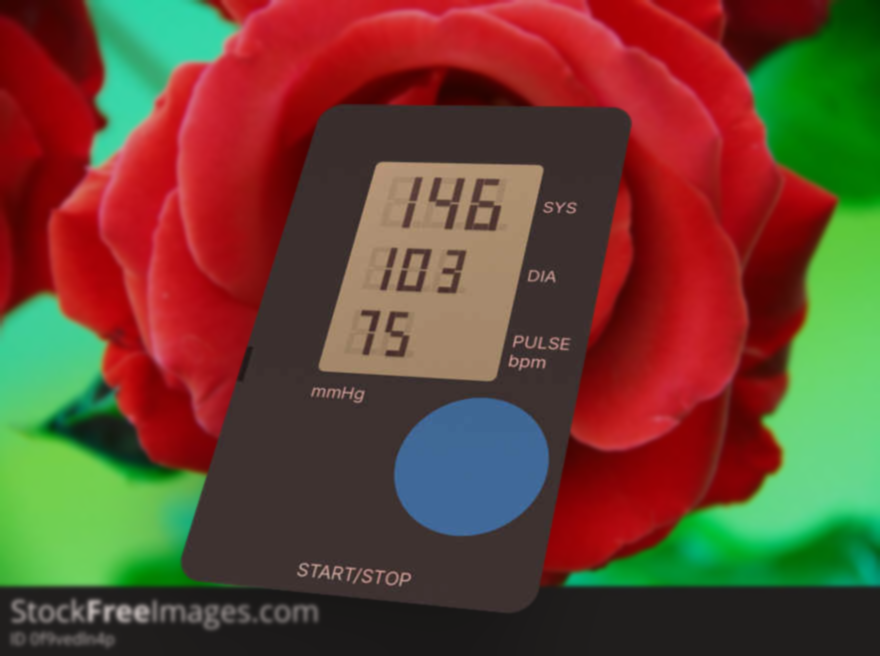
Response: 103 (mmHg)
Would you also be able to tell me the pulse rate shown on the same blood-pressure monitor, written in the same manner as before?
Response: 75 (bpm)
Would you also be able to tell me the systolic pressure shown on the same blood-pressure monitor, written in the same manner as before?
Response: 146 (mmHg)
